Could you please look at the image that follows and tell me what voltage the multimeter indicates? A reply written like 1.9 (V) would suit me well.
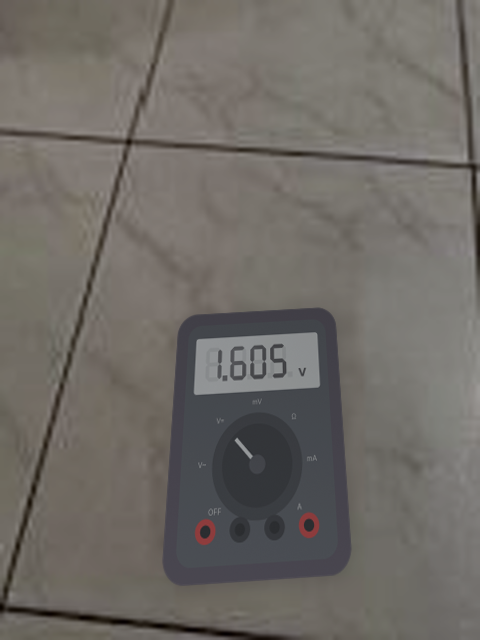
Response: 1.605 (V)
